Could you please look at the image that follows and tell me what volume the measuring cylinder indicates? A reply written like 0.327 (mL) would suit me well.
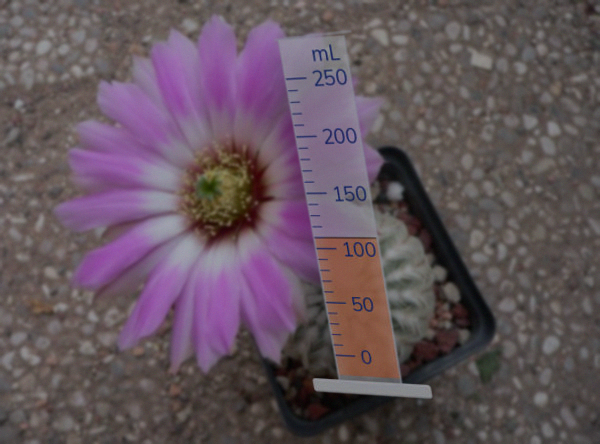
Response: 110 (mL)
